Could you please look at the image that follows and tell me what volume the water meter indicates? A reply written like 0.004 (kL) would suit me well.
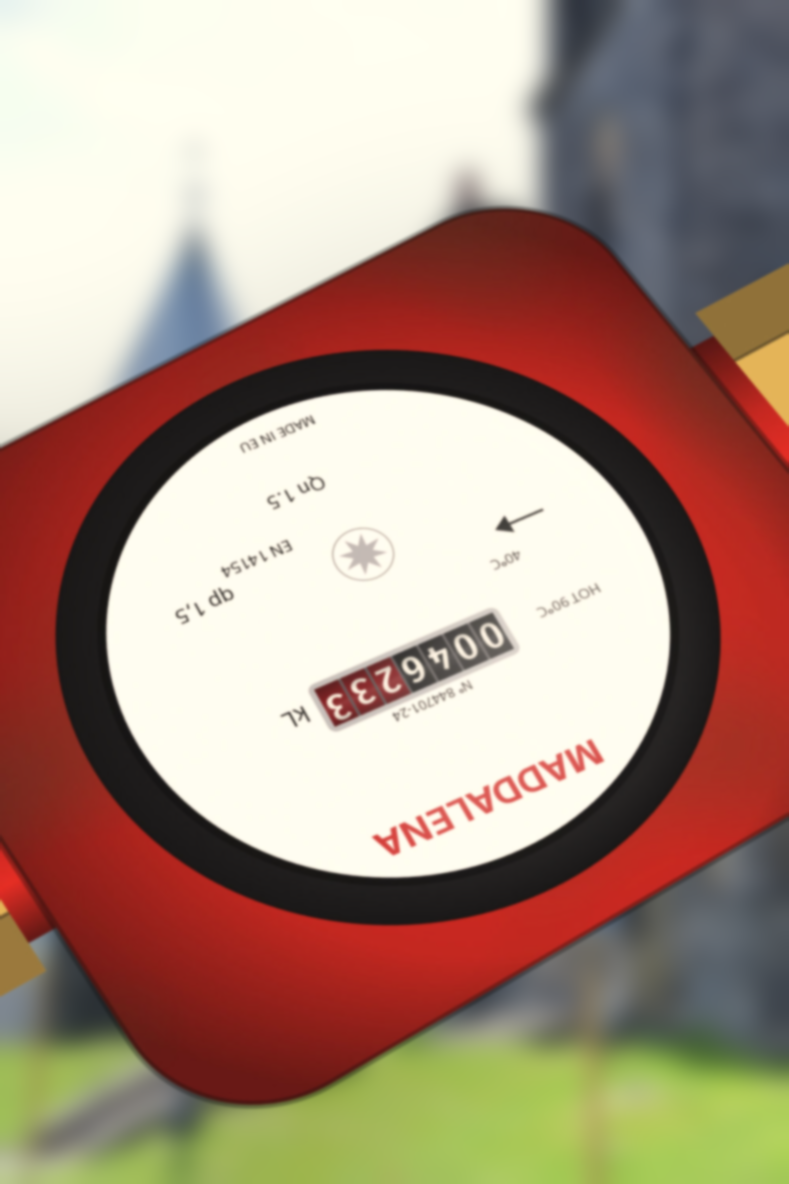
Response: 46.233 (kL)
